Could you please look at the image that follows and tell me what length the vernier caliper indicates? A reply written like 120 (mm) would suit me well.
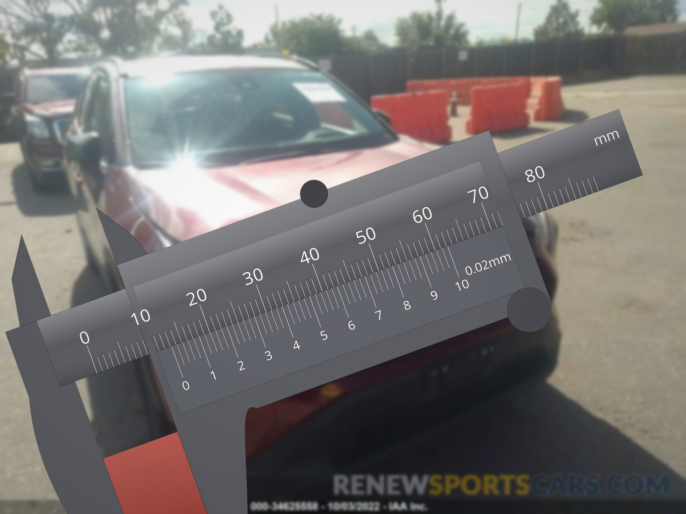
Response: 13.2 (mm)
